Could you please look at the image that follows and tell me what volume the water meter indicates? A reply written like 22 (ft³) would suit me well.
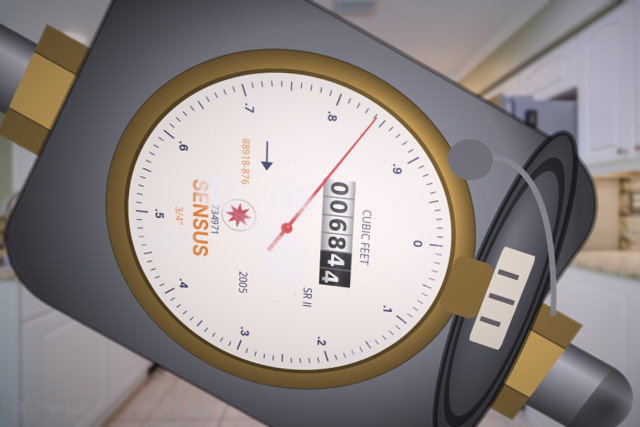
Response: 6843.84 (ft³)
